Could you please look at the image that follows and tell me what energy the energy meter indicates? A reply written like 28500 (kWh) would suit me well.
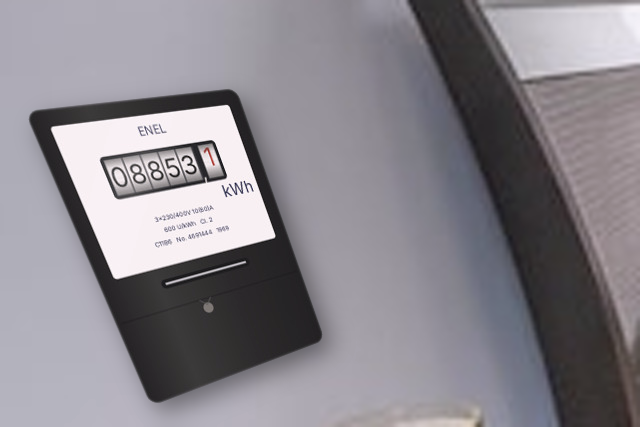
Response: 8853.1 (kWh)
